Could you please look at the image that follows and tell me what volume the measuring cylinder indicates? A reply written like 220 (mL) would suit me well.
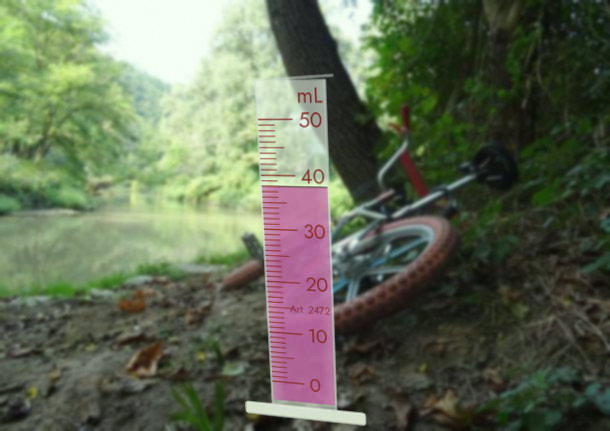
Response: 38 (mL)
